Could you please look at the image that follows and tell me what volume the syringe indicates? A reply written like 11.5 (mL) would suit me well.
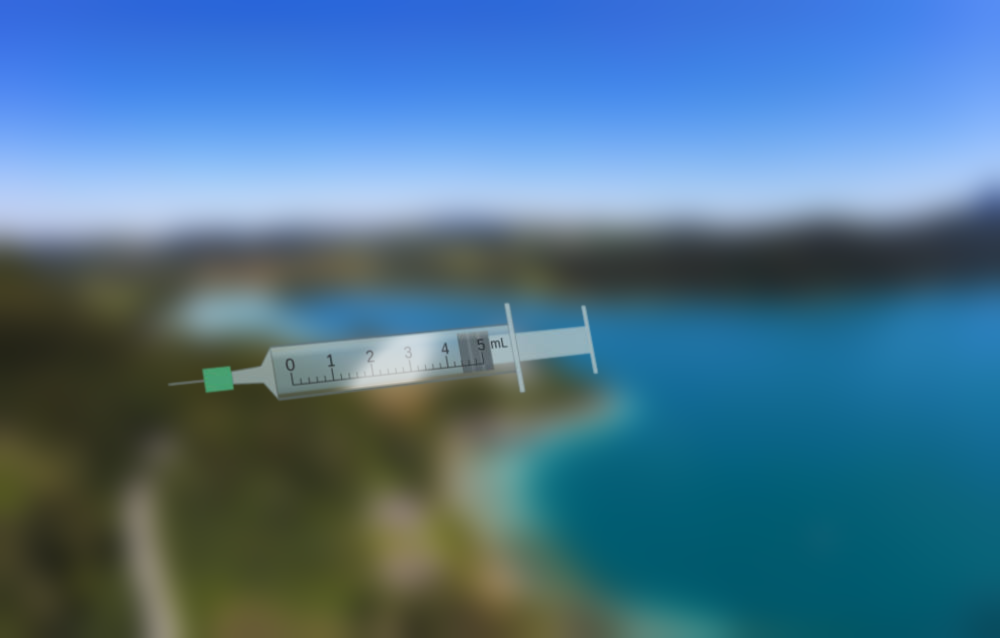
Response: 4.4 (mL)
